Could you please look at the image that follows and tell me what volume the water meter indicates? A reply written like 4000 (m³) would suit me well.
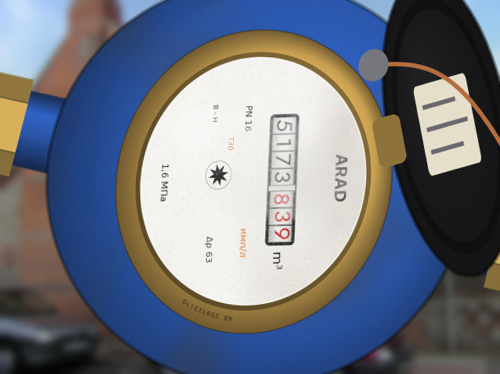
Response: 5173.839 (m³)
